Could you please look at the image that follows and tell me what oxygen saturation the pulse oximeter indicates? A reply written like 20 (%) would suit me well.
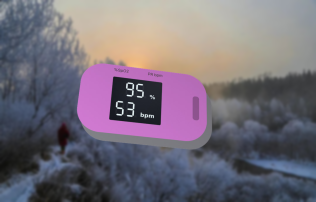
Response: 95 (%)
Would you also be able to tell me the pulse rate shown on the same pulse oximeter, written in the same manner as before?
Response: 53 (bpm)
